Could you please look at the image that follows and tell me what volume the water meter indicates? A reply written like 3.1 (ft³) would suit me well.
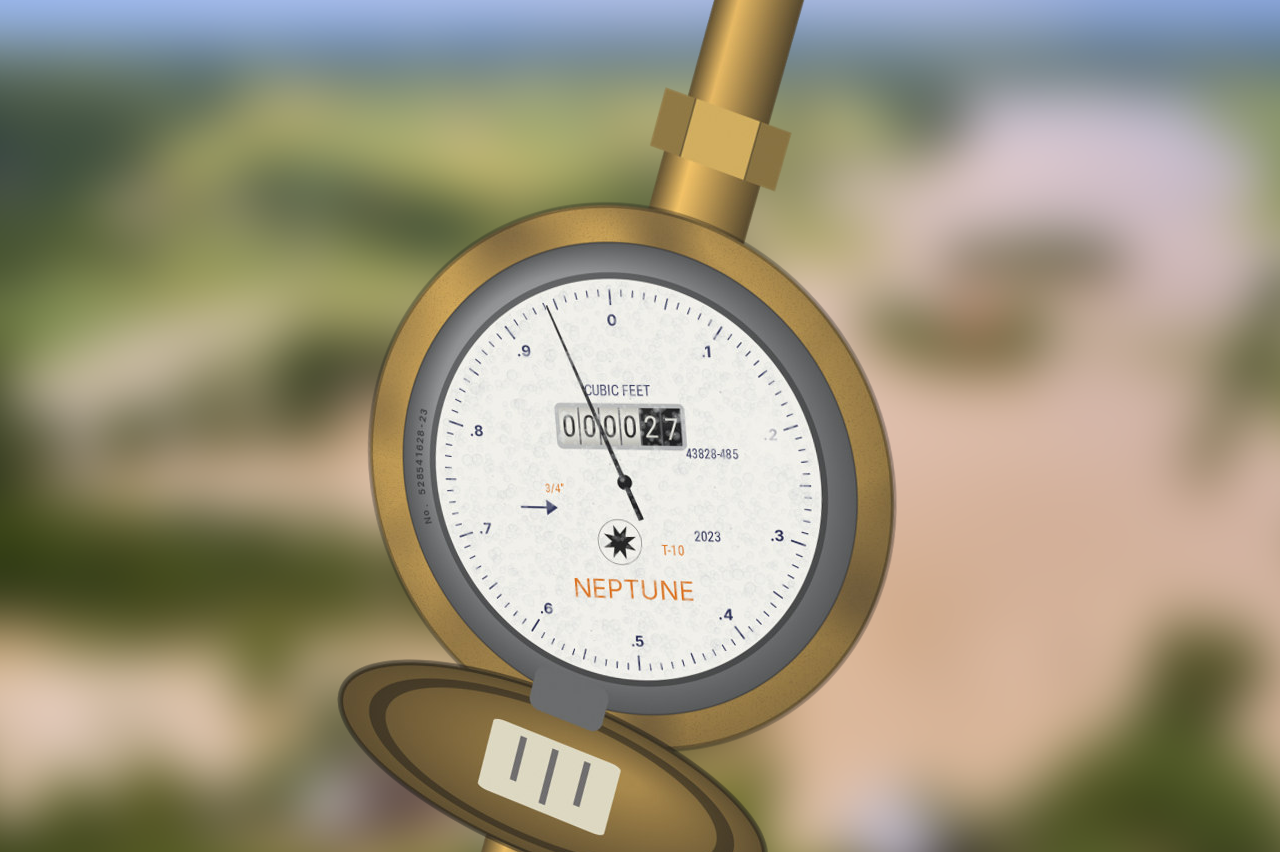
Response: 26.94 (ft³)
